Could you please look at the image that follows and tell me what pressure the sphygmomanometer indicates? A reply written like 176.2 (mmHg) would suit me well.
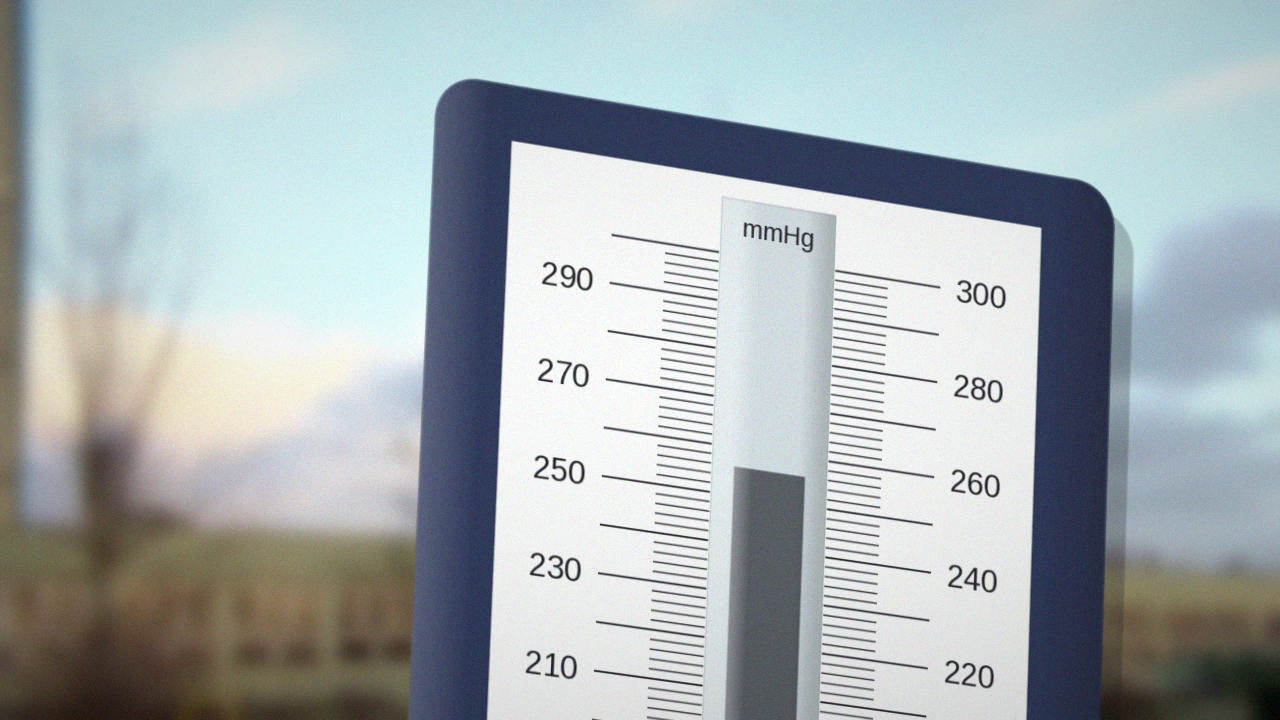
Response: 256 (mmHg)
